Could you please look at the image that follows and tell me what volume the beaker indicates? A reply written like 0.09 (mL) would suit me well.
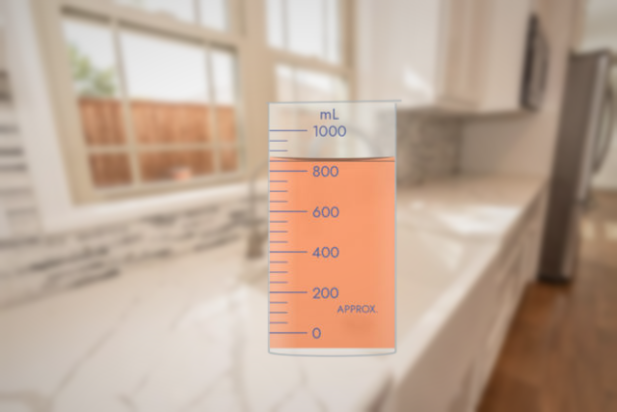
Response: 850 (mL)
